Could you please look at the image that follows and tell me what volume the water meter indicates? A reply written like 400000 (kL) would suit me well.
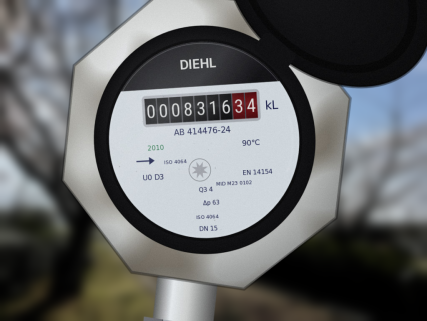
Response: 8316.34 (kL)
